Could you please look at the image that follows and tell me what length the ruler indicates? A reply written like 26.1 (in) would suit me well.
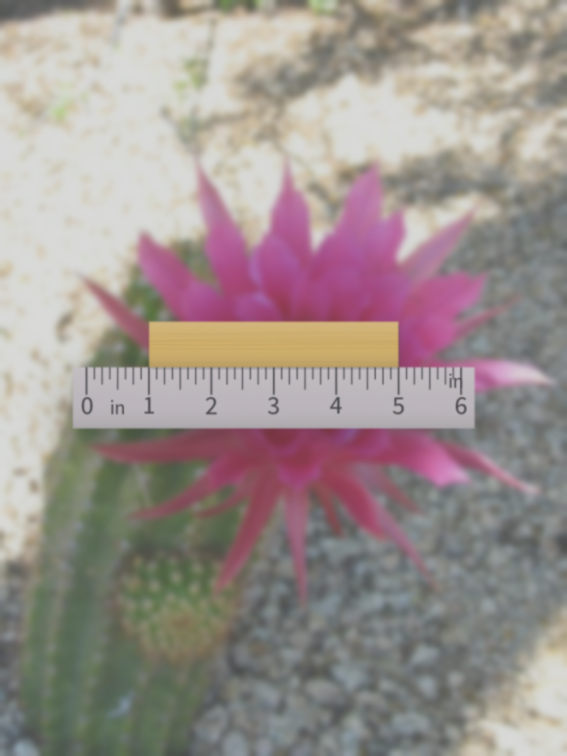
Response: 4 (in)
